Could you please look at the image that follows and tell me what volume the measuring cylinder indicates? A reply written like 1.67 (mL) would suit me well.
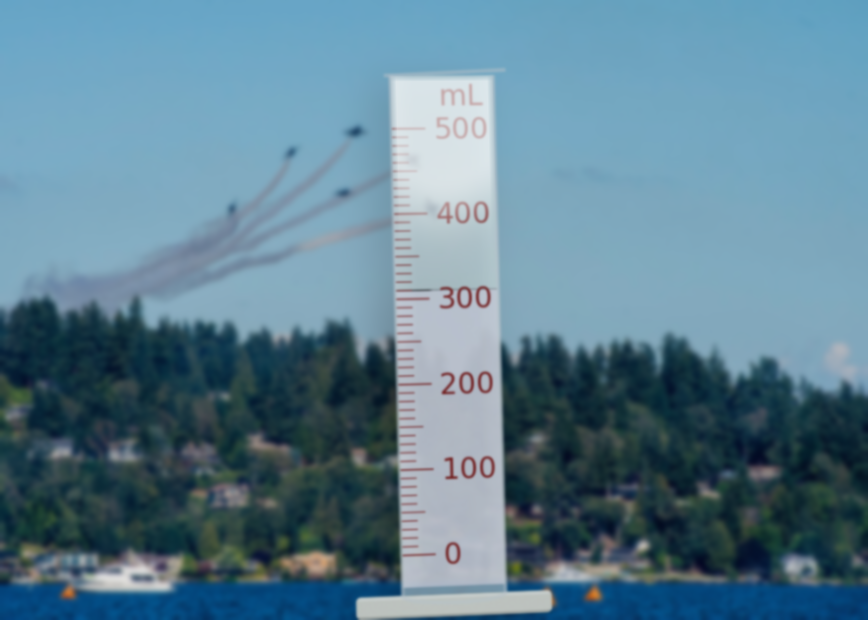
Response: 310 (mL)
